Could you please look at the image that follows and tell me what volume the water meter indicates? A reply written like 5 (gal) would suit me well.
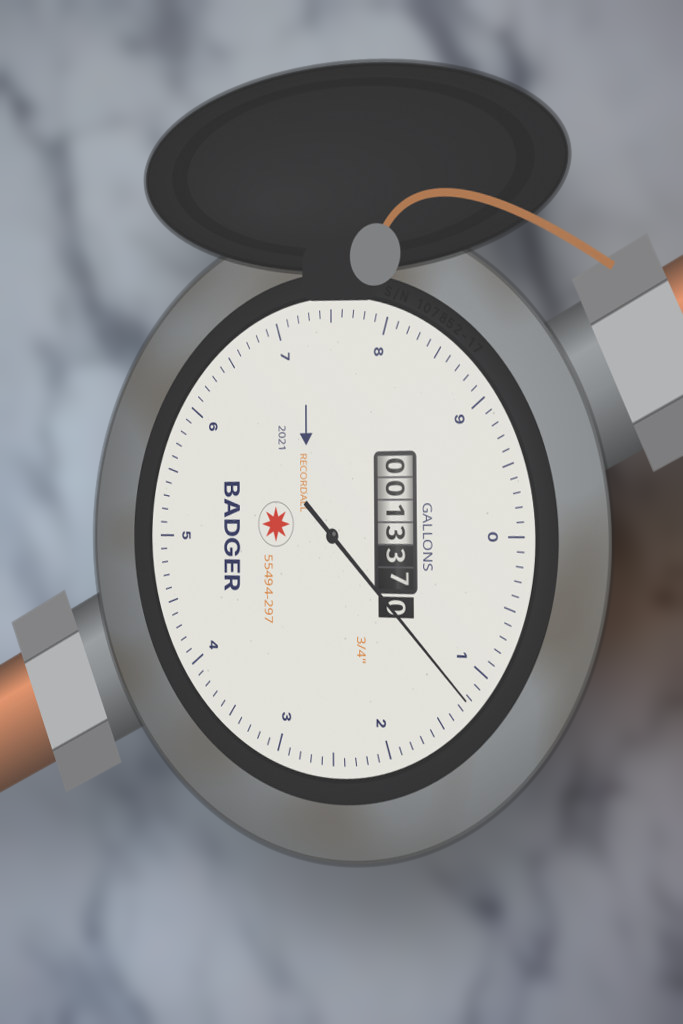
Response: 13371.2 (gal)
